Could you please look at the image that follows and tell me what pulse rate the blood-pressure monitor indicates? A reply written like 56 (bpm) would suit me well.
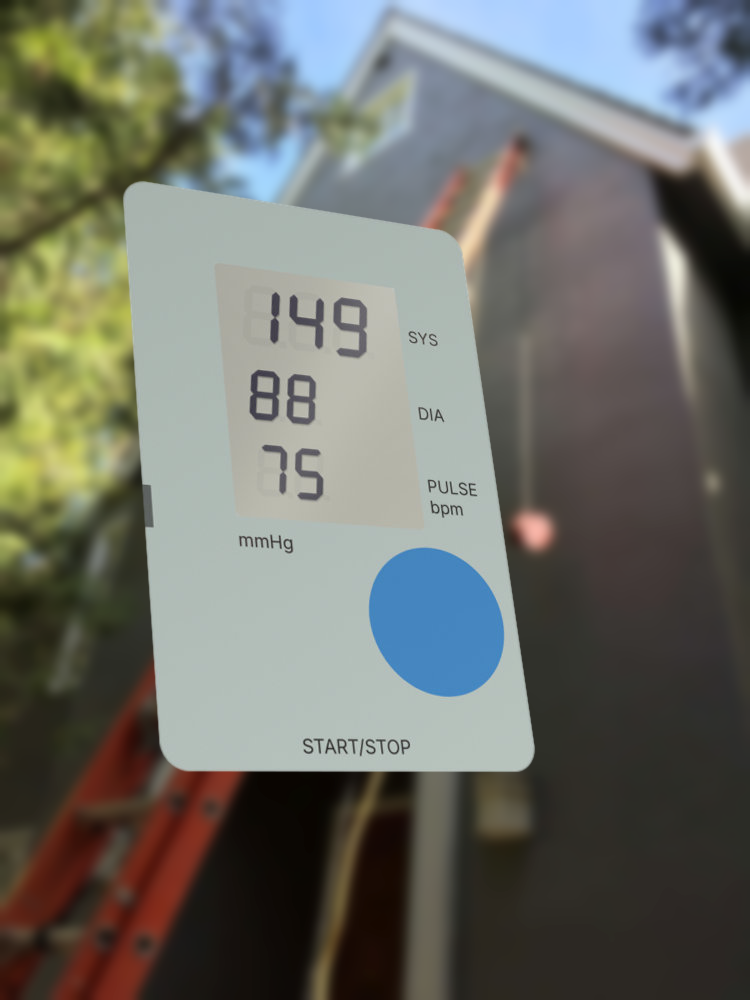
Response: 75 (bpm)
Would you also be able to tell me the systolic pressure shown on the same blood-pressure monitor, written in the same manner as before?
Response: 149 (mmHg)
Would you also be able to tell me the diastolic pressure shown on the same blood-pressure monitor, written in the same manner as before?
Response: 88 (mmHg)
